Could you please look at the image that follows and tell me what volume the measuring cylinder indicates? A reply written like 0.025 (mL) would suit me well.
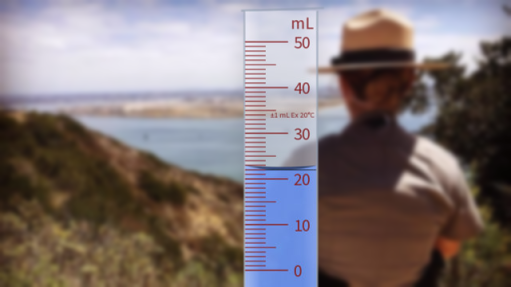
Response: 22 (mL)
